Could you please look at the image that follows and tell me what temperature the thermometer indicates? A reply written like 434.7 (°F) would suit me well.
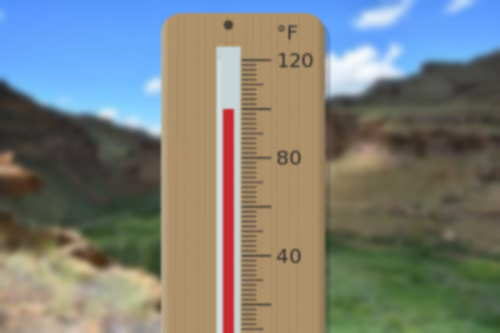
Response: 100 (°F)
